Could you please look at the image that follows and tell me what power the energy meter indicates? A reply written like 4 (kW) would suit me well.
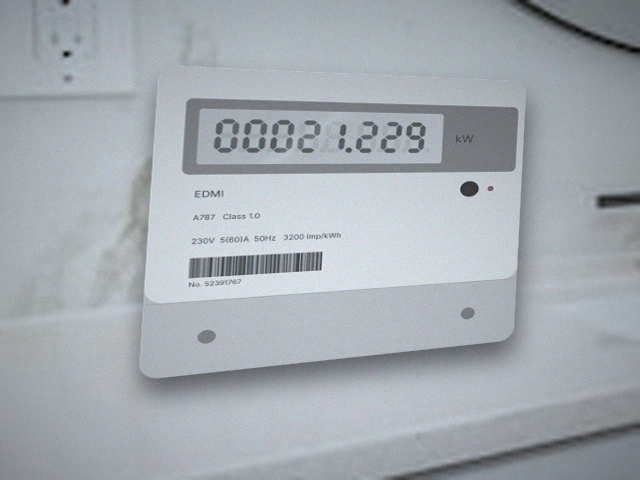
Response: 21.229 (kW)
